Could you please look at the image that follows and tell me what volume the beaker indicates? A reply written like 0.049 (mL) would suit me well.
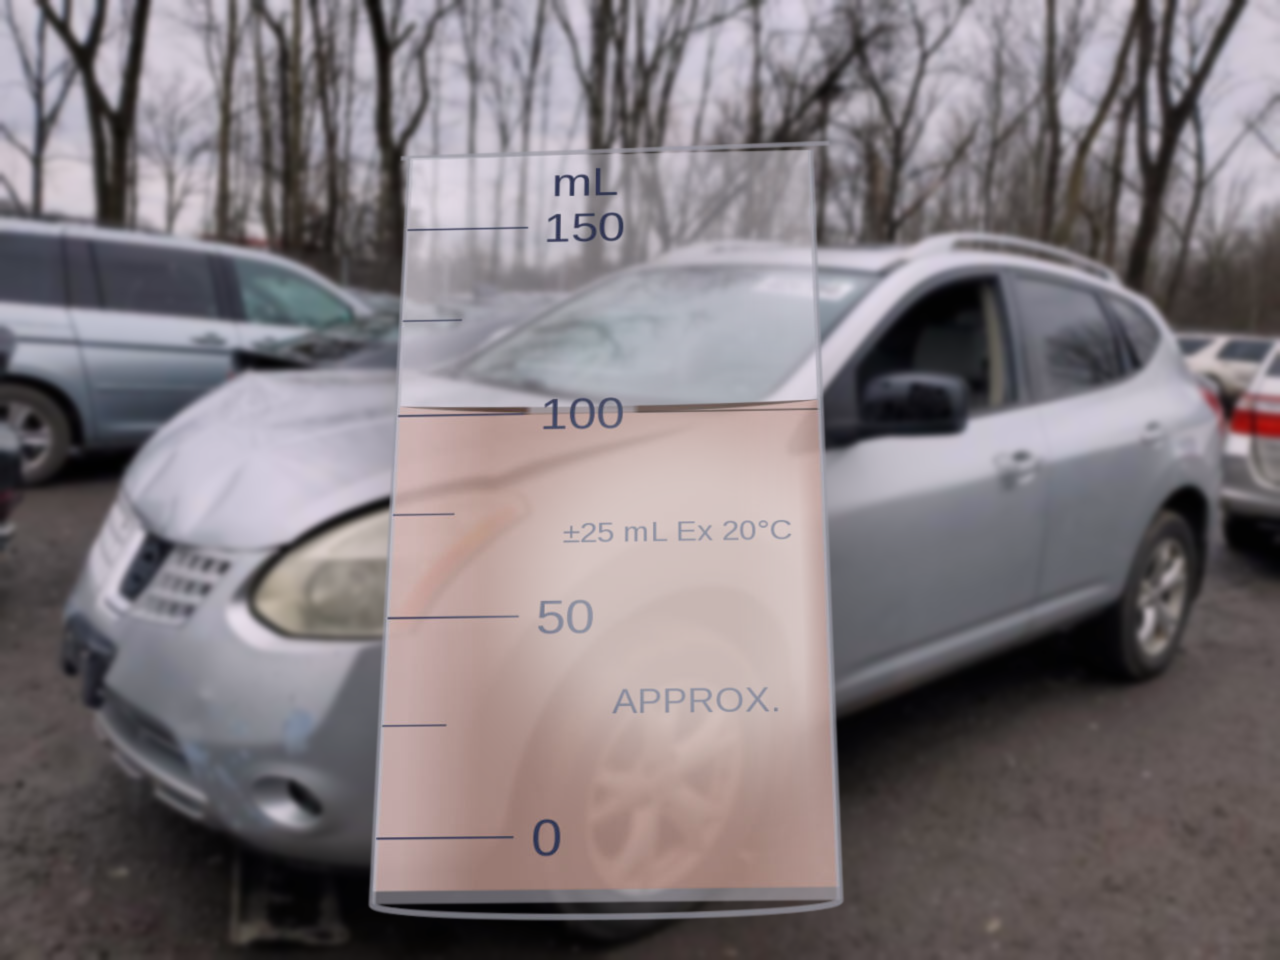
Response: 100 (mL)
